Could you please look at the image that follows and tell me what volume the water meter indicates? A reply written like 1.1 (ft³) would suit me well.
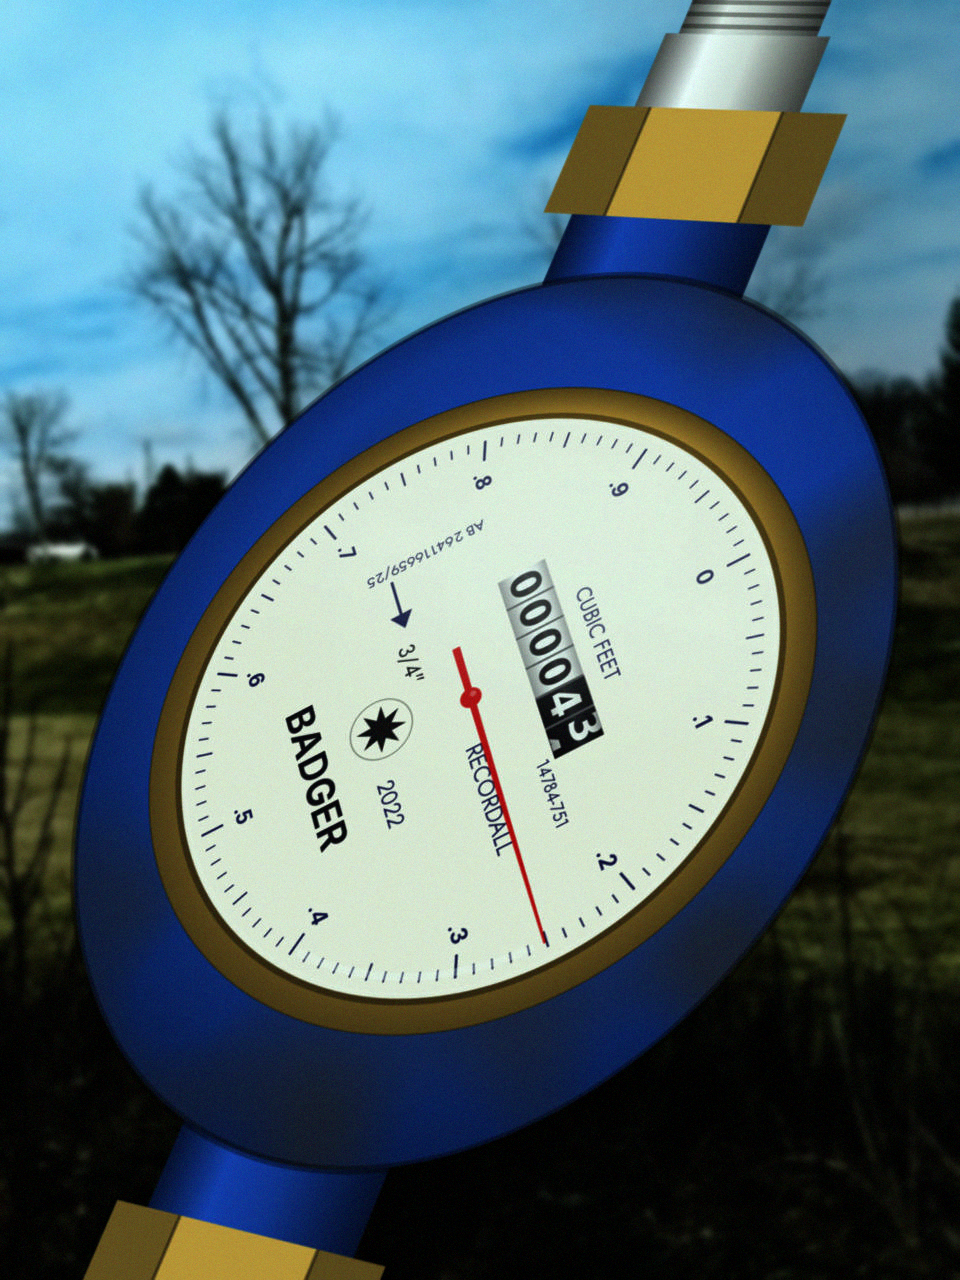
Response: 43.25 (ft³)
